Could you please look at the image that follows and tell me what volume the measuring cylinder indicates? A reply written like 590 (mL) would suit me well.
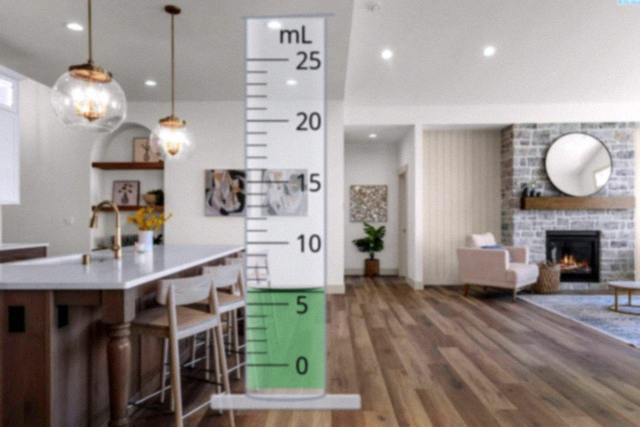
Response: 6 (mL)
